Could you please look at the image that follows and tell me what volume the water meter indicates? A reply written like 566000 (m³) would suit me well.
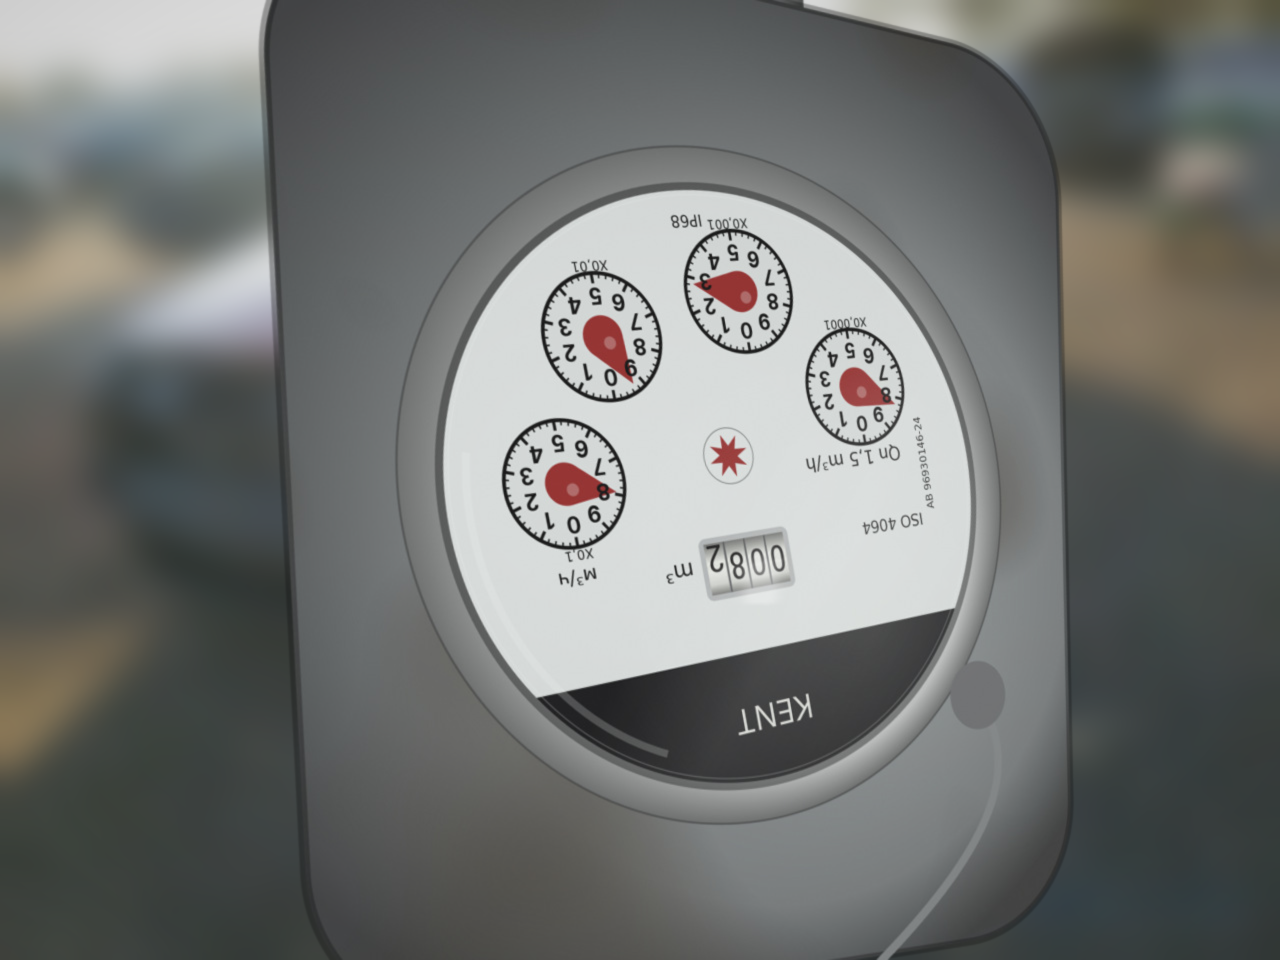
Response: 81.7928 (m³)
